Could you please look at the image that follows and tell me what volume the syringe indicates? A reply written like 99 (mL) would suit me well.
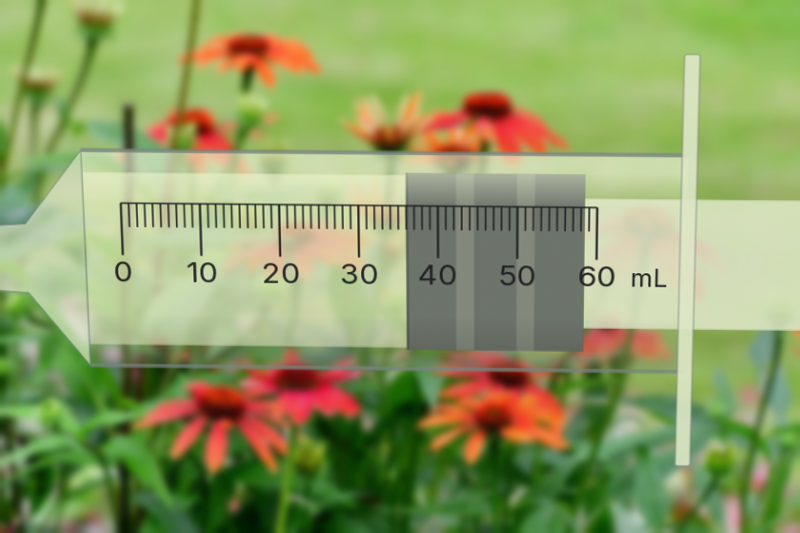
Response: 36 (mL)
